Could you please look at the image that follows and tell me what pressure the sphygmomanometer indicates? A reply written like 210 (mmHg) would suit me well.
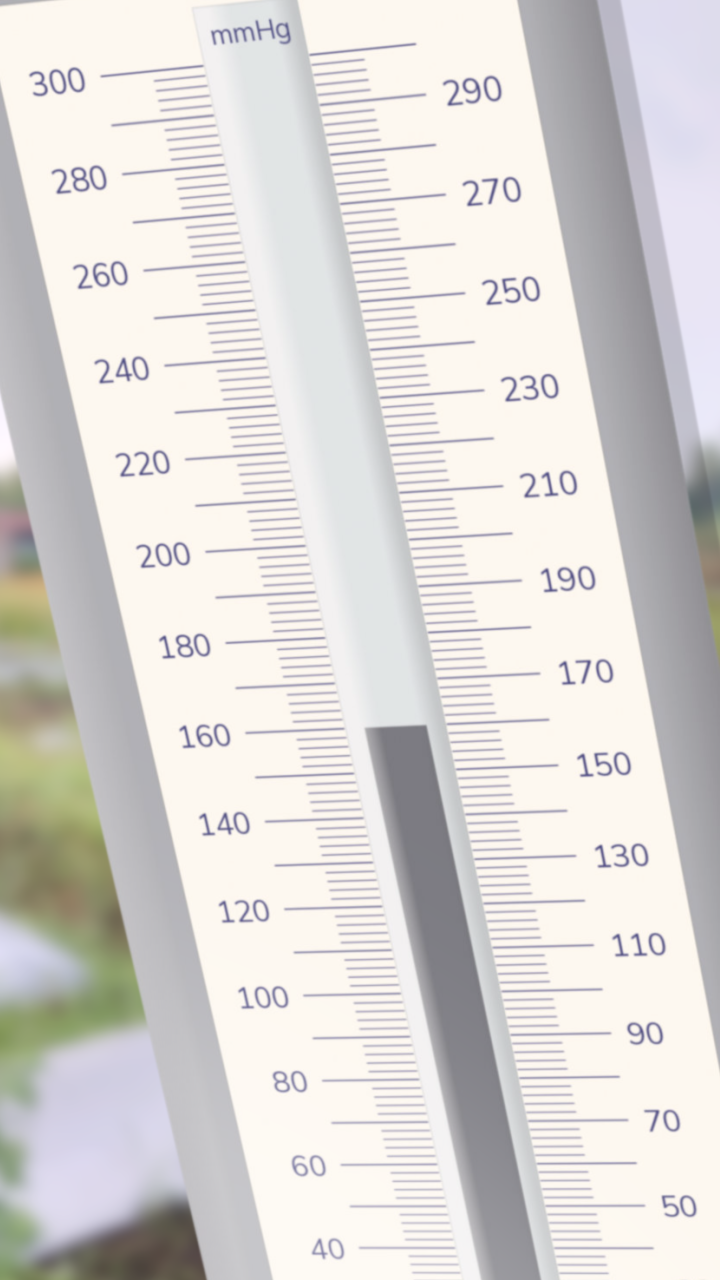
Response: 160 (mmHg)
